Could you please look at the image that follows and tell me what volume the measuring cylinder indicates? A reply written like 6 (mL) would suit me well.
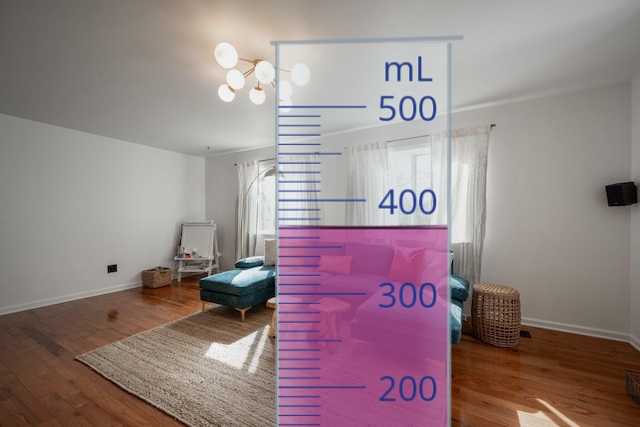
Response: 370 (mL)
